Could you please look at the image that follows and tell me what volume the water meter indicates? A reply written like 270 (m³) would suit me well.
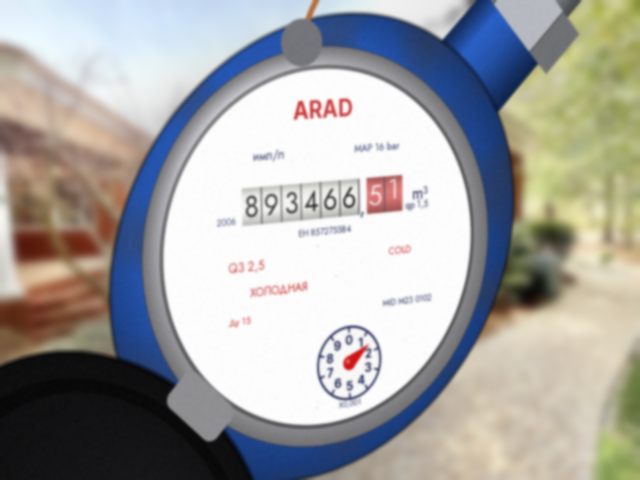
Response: 893466.511 (m³)
